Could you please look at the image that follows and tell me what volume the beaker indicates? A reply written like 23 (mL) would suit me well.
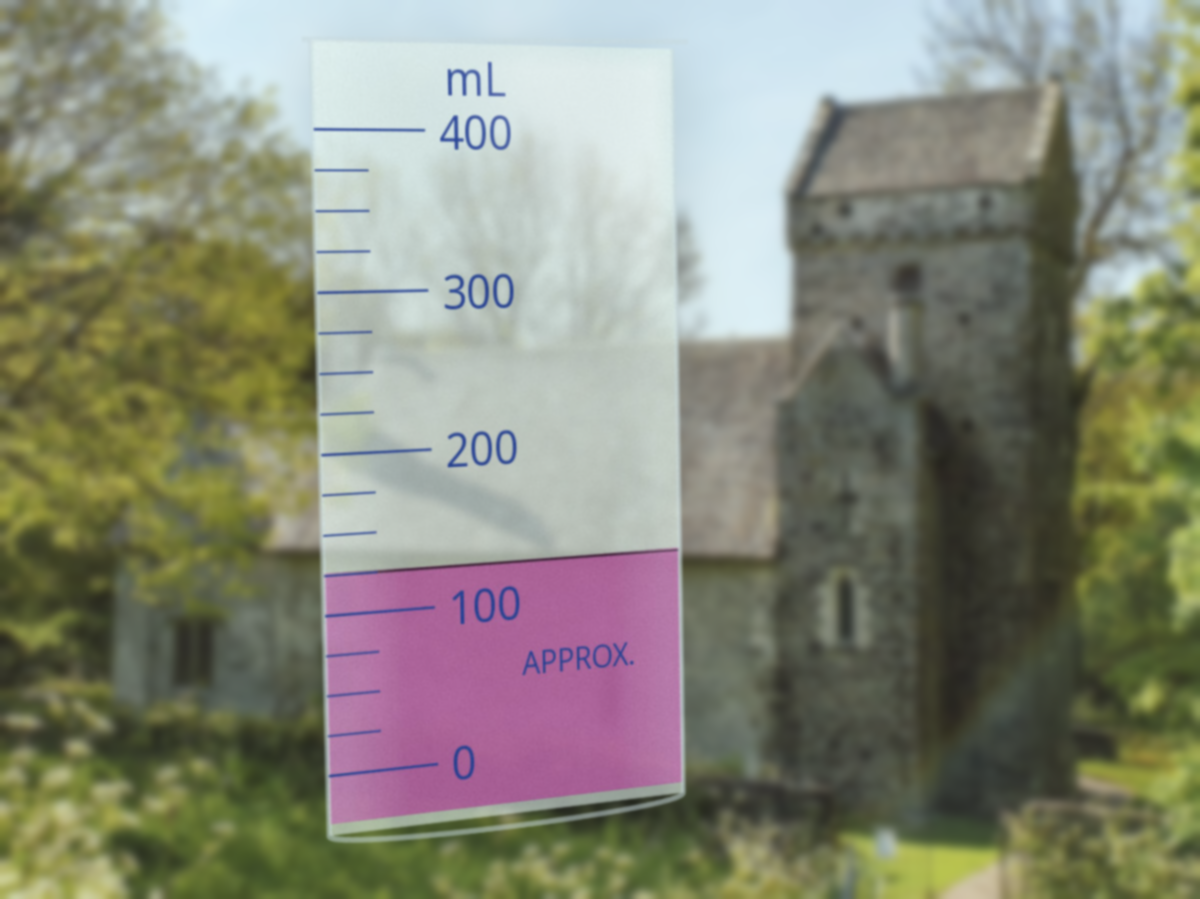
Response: 125 (mL)
